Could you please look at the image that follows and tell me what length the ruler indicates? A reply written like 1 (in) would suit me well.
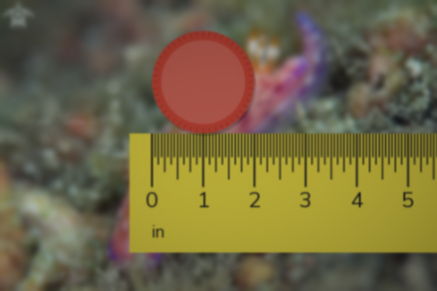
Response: 2 (in)
